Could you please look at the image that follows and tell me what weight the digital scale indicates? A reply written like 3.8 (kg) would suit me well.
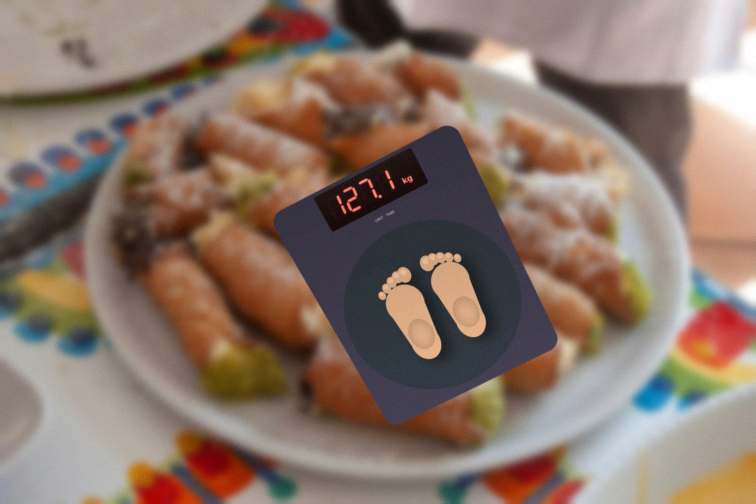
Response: 127.1 (kg)
